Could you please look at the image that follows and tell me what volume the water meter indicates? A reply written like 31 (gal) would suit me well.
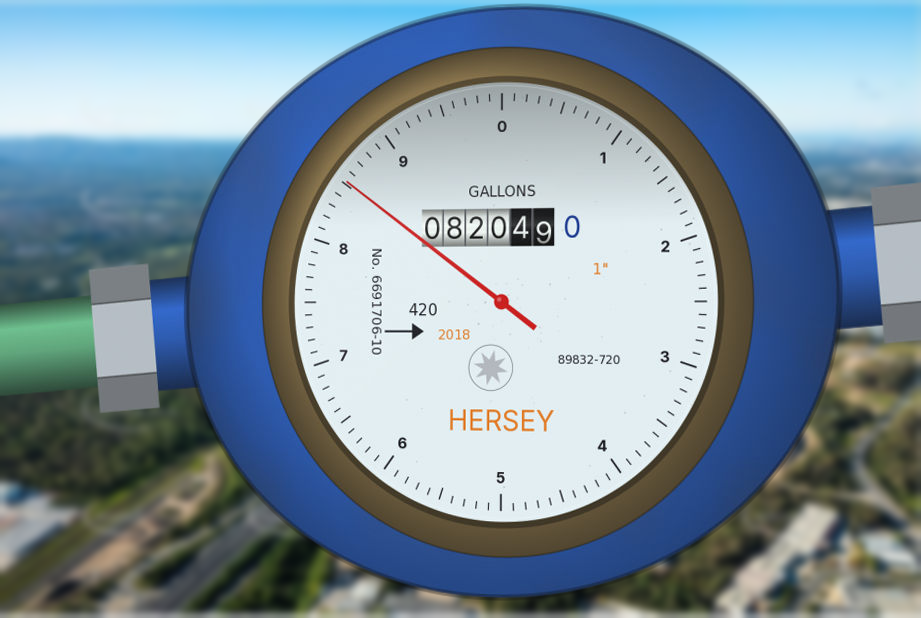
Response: 820488.5 (gal)
